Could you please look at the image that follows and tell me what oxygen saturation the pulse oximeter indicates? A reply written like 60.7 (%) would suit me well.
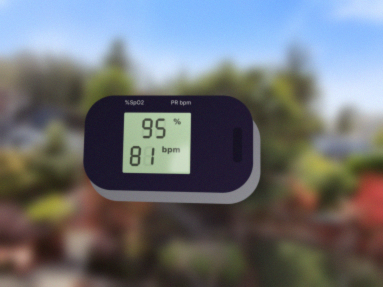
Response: 95 (%)
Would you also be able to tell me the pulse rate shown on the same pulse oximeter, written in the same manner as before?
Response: 81 (bpm)
